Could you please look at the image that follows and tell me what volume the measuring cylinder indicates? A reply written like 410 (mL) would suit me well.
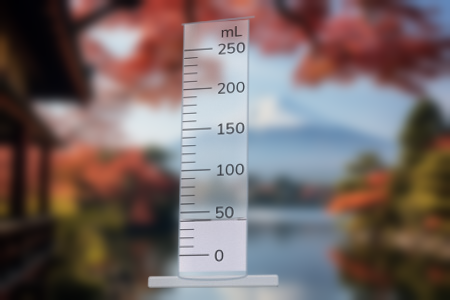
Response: 40 (mL)
